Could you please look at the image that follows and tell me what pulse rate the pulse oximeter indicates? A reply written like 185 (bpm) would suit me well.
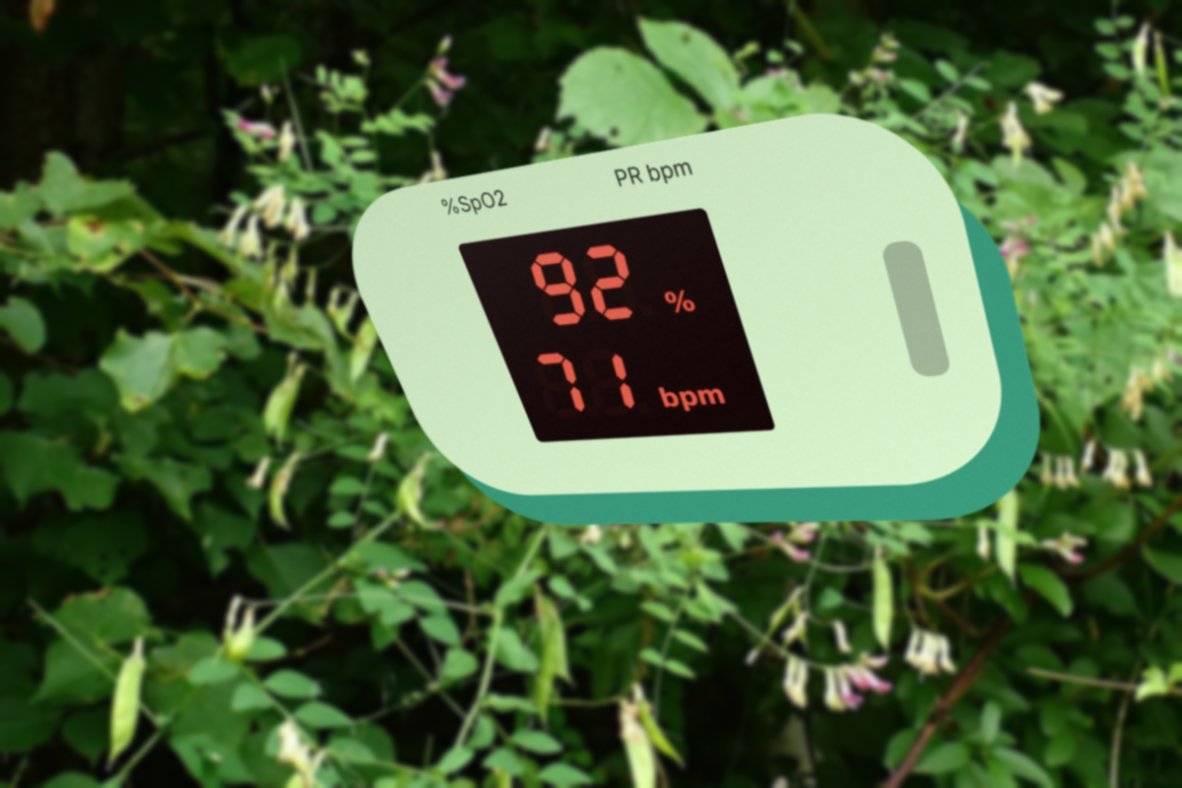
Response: 71 (bpm)
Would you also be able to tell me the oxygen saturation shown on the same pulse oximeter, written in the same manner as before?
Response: 92 (%)
